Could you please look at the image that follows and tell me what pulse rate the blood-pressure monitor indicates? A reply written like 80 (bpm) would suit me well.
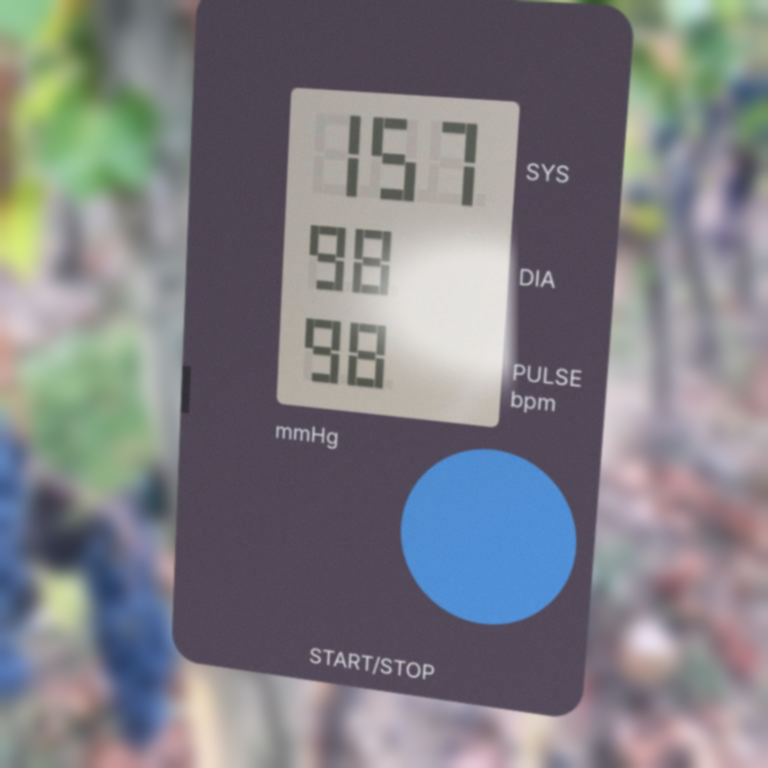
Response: 98 (bpm)
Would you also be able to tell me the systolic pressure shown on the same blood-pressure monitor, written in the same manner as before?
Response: 157 (mmHg)
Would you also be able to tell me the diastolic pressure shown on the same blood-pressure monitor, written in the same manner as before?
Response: 98 (mmHg)
